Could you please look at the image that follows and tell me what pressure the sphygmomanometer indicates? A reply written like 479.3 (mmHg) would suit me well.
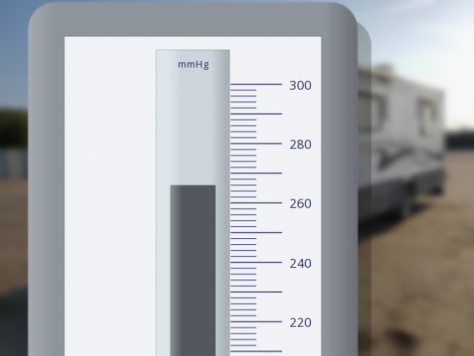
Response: 266 (mmHg)
